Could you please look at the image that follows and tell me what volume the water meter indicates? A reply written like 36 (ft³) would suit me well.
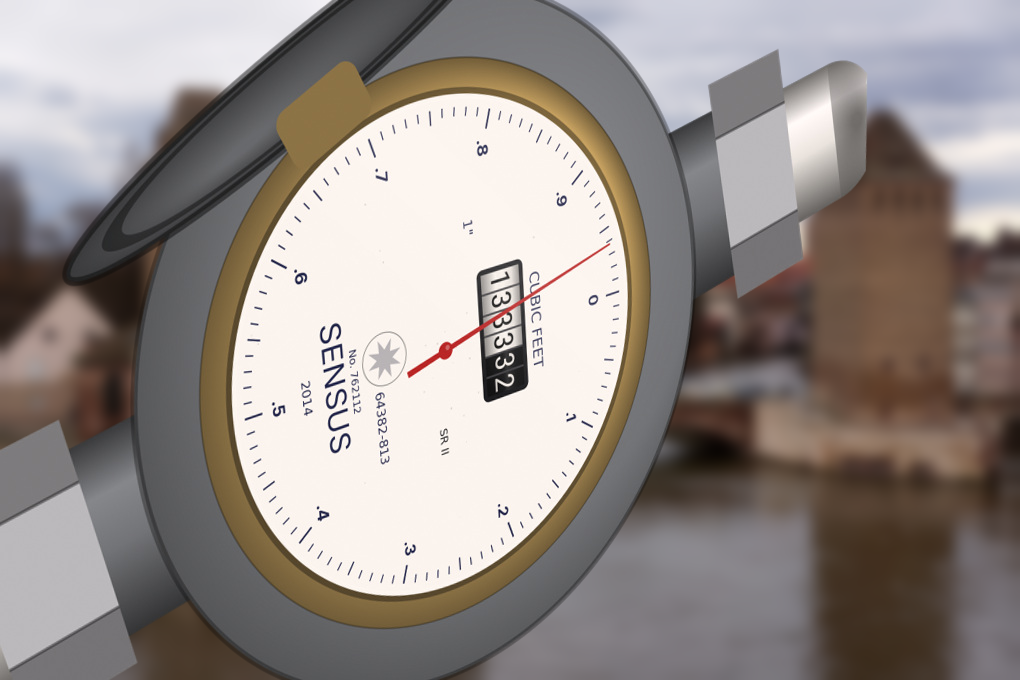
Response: 133331.96 (ft³)
